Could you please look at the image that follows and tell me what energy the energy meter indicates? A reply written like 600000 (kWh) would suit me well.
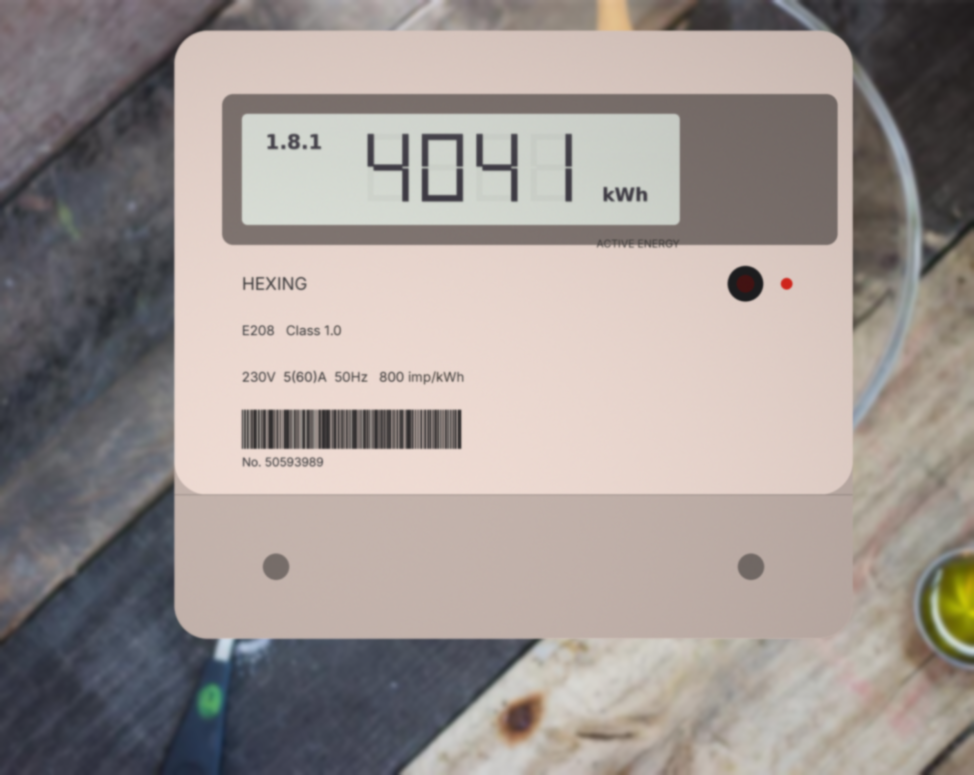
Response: 4041 (kWh)
